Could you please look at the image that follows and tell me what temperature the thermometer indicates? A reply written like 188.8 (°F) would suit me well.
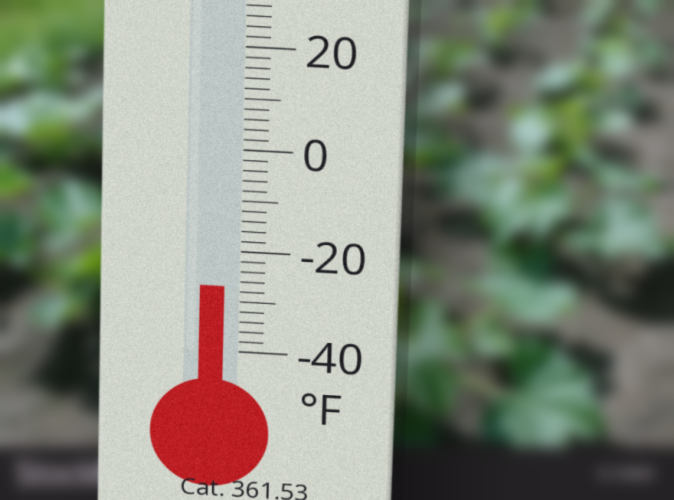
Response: -27 (°F)
